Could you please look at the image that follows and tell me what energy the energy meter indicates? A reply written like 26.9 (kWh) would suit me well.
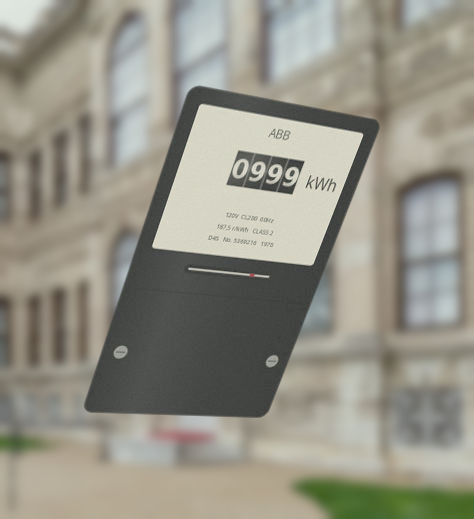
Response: 999 (kWh)
